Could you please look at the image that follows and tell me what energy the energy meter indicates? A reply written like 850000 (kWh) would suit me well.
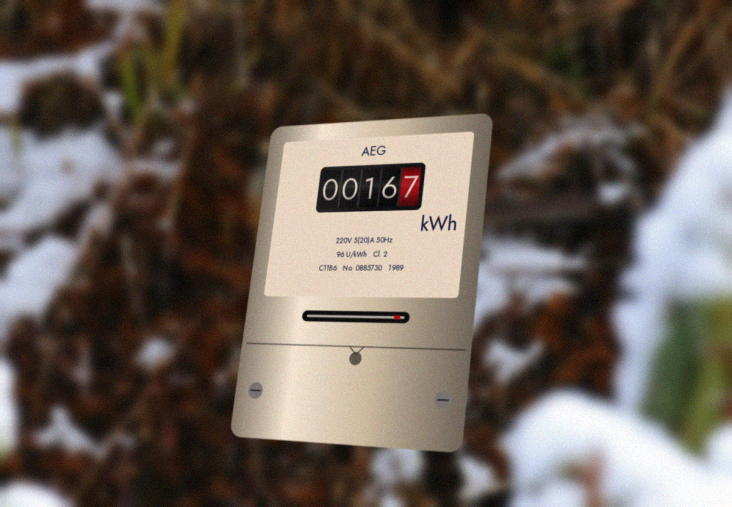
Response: 16.7 (kWh)
